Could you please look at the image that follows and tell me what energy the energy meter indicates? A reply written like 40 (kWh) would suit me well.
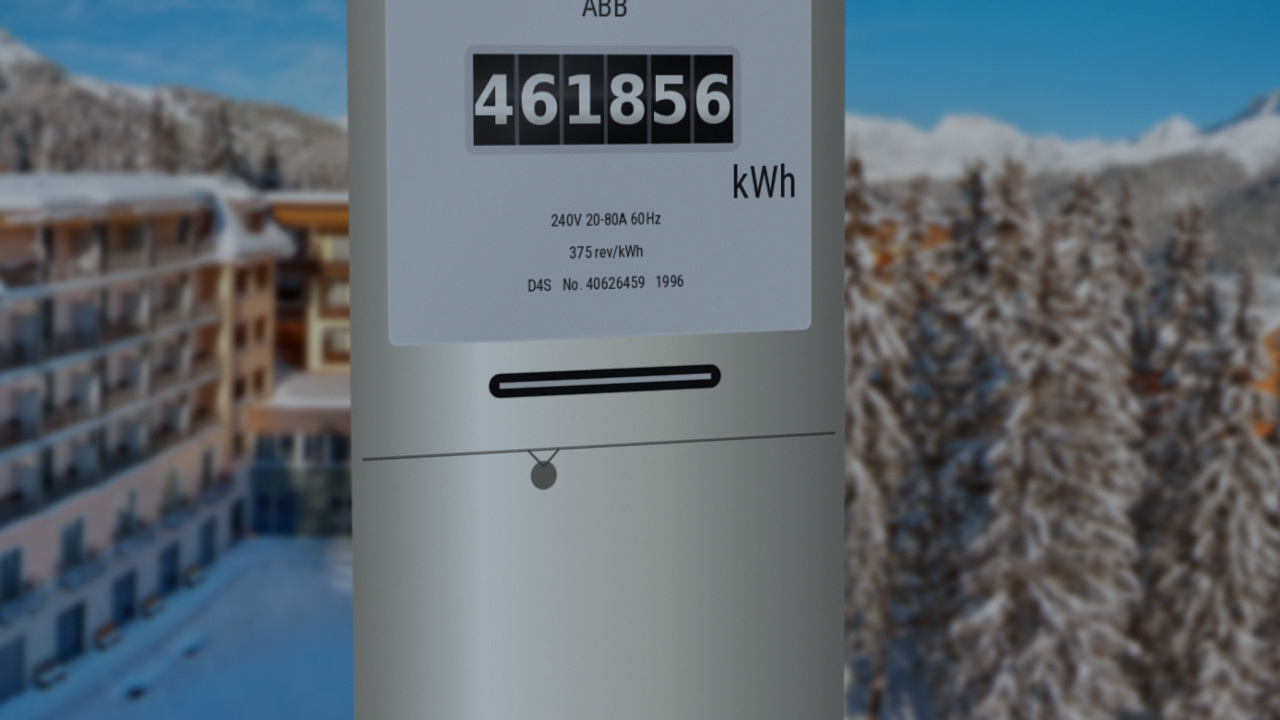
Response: 461856 (kWh)
